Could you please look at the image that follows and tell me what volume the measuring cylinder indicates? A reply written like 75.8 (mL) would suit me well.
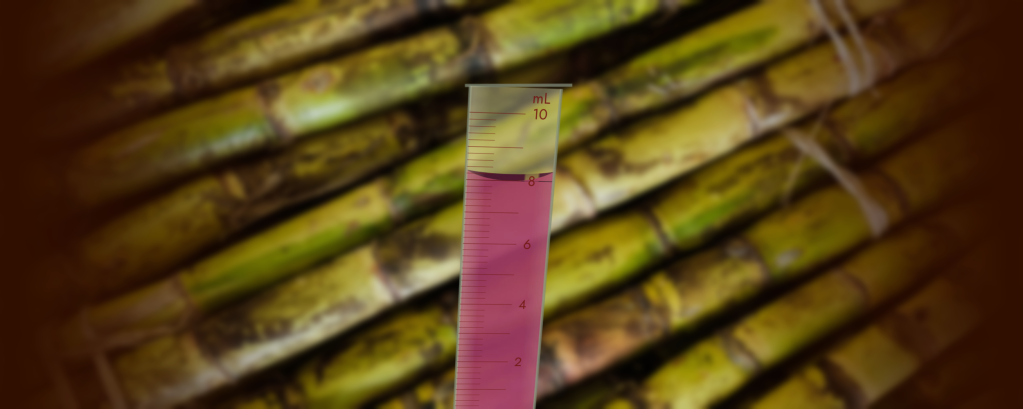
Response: 8 (mL)
